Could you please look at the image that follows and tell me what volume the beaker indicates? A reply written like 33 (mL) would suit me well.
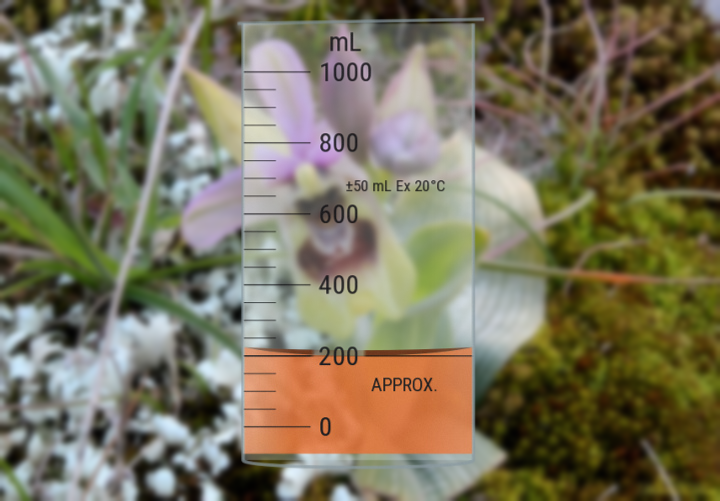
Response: 200 (mL)
